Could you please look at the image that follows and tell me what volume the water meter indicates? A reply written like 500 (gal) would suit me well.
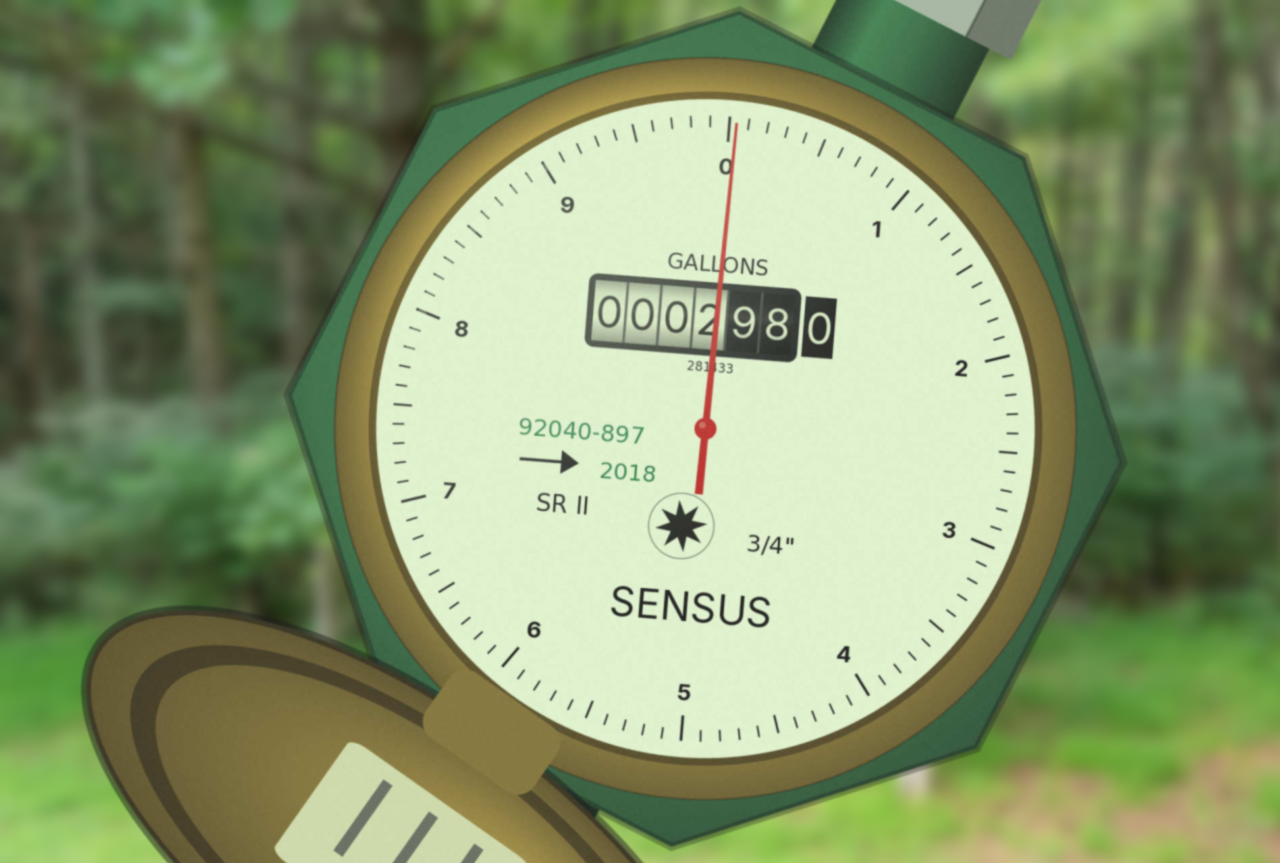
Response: 2980.0 (gal)
